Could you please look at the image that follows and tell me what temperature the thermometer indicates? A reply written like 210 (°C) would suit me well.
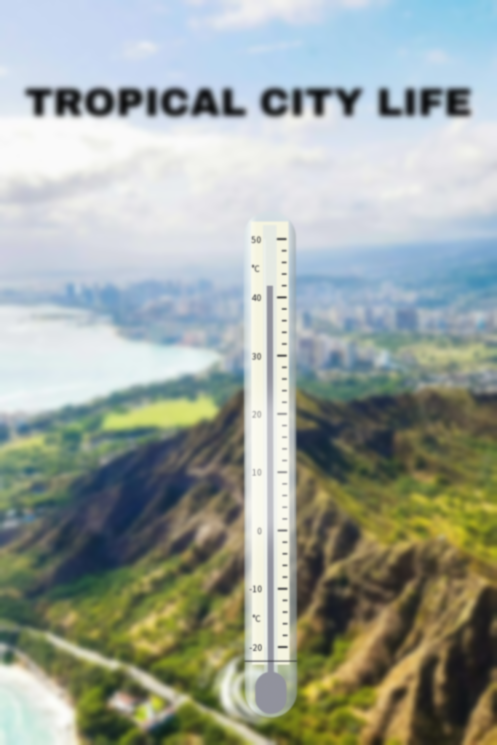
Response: 42 (°C)
